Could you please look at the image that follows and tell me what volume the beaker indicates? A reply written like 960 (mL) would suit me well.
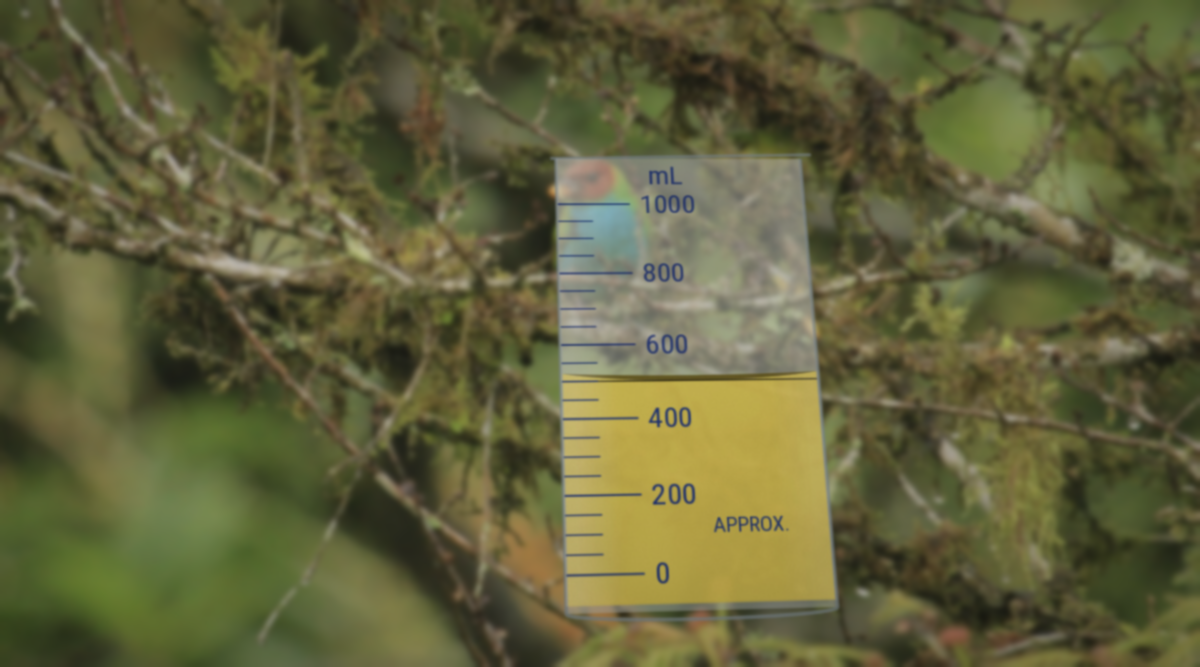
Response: 500 (mL)
